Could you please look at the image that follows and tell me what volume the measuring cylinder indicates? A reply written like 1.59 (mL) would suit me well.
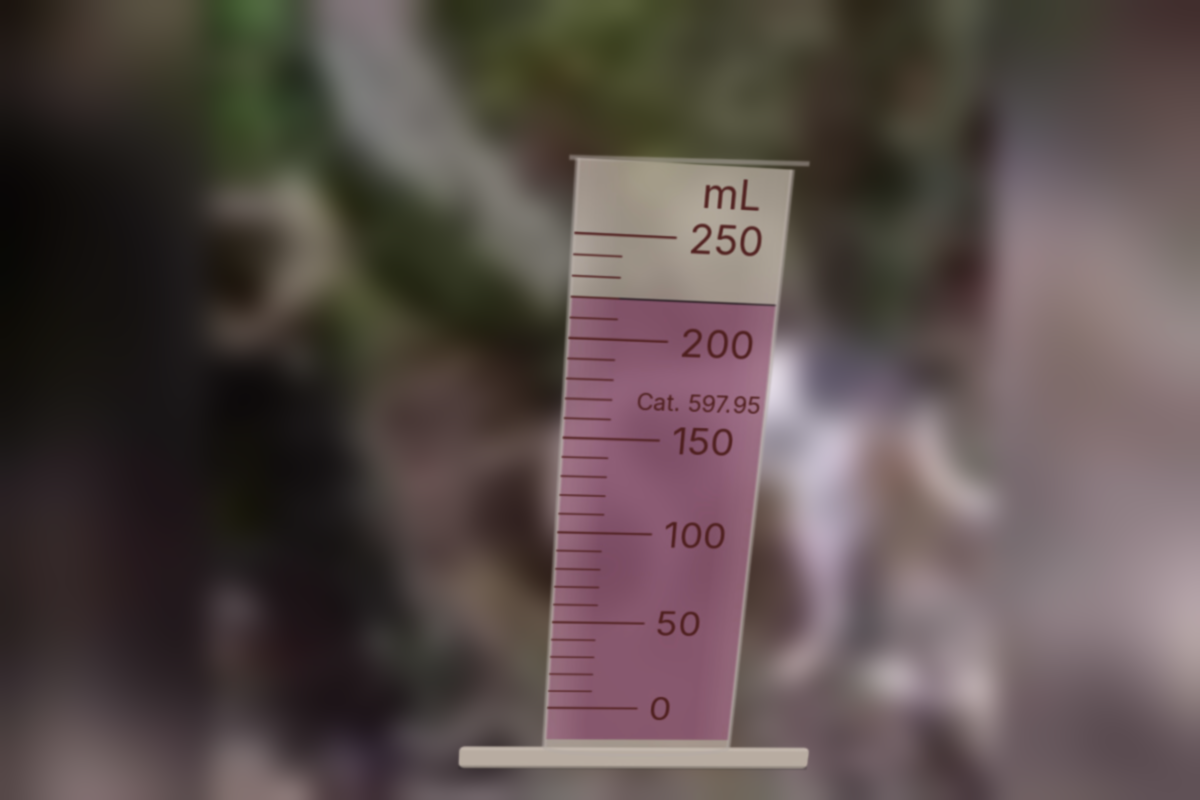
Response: 220 (mL)
